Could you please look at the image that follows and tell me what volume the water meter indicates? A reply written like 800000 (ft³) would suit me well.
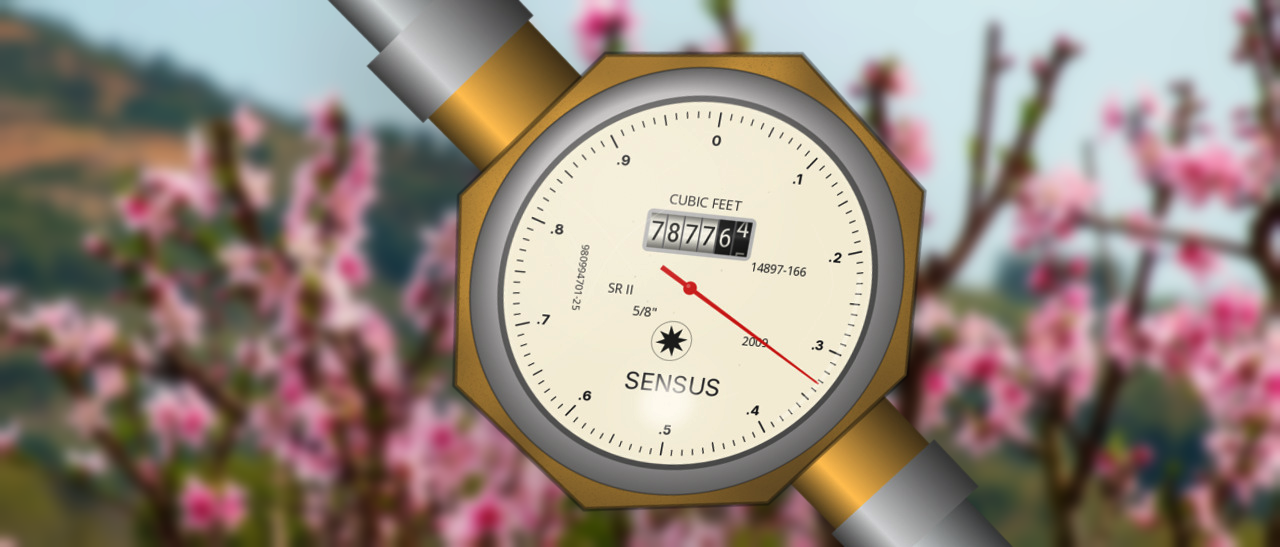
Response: 787764.33 (ft³)
